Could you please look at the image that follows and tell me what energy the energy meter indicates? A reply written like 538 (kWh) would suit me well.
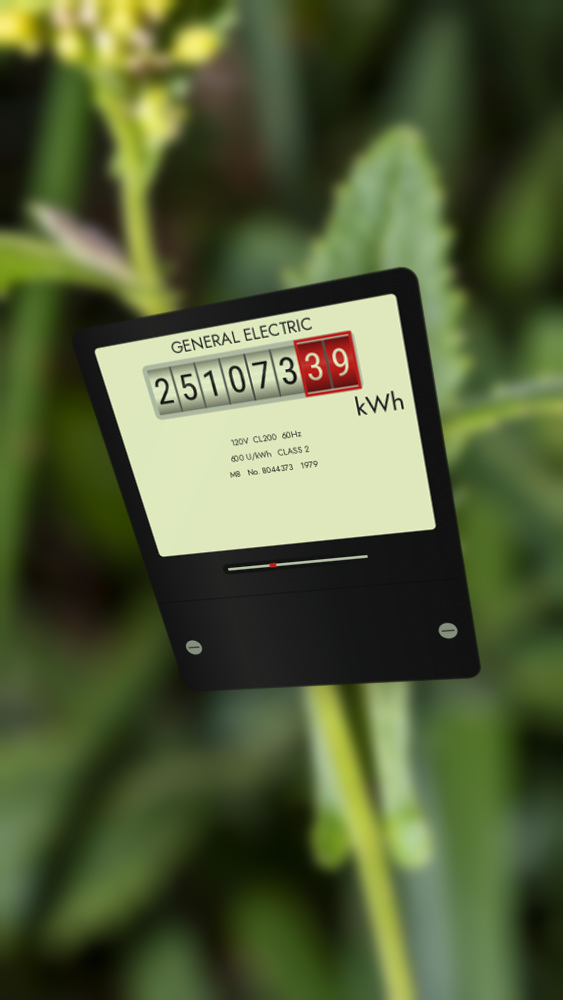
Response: 251073.39 (kWh)
